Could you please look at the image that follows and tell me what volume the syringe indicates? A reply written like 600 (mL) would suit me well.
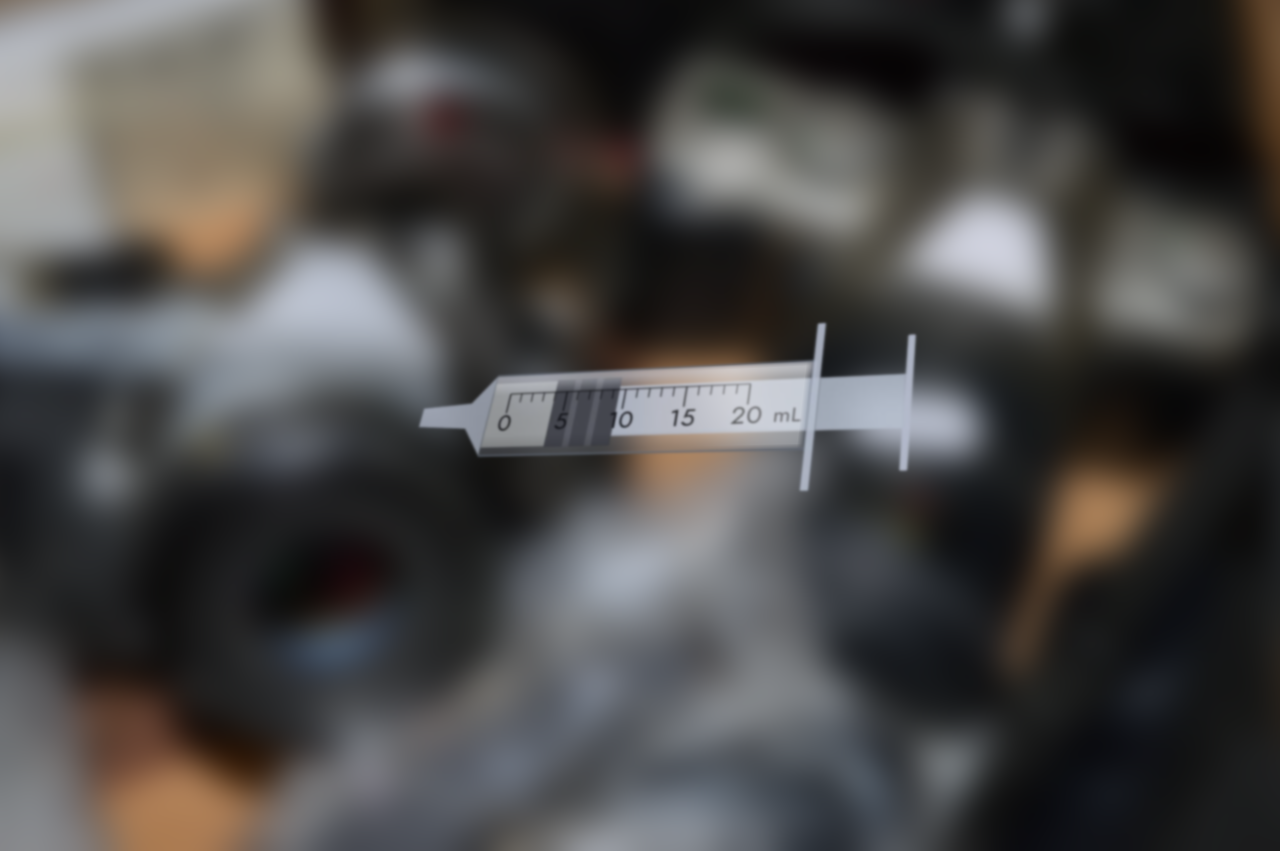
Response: 4 (mL)
